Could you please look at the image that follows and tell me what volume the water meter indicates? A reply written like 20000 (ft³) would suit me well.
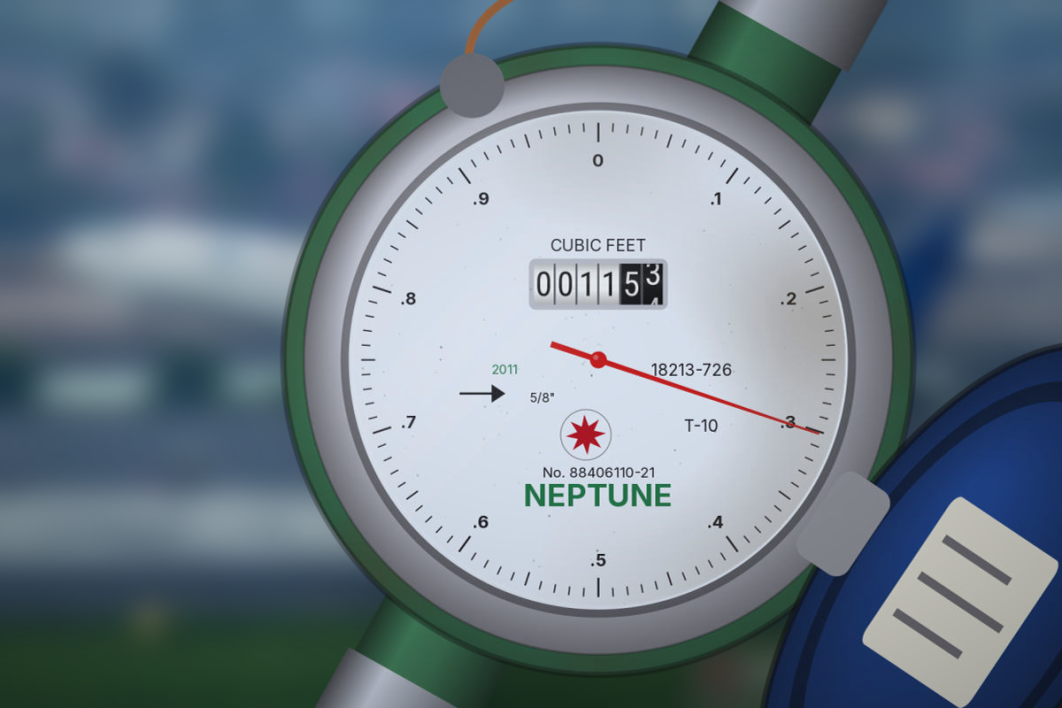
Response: 1153.30 (ft³)
